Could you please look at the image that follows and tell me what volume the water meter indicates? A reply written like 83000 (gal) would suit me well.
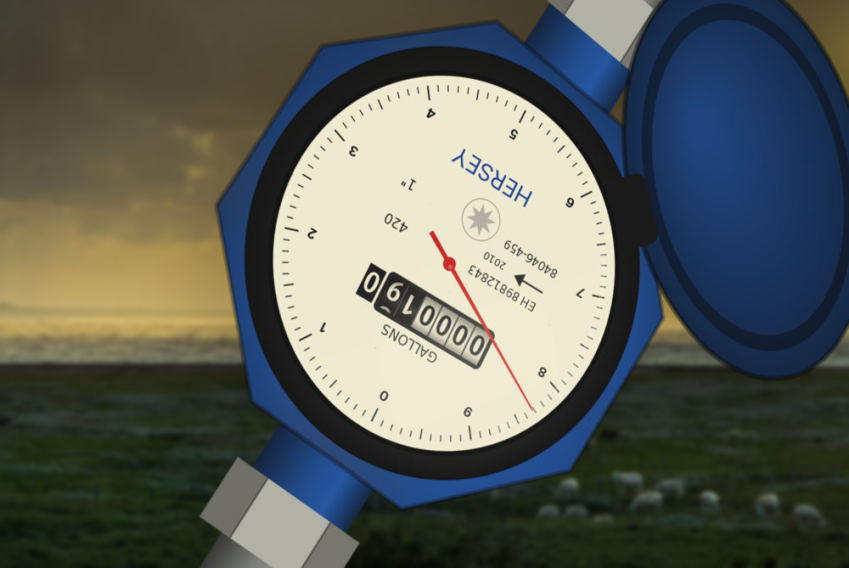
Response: 188.3 (gal)
